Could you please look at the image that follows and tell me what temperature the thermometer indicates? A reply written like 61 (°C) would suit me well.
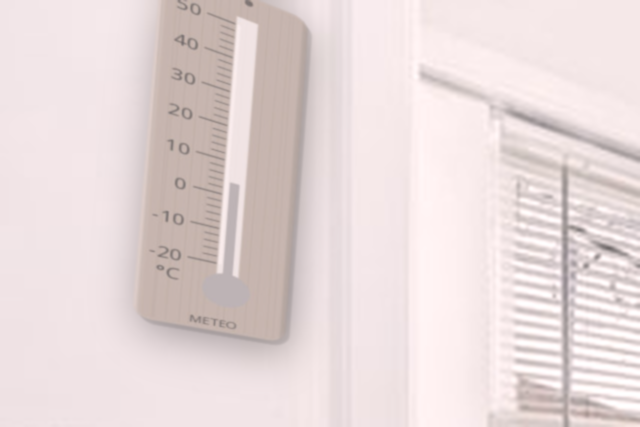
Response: 4 (°C)
